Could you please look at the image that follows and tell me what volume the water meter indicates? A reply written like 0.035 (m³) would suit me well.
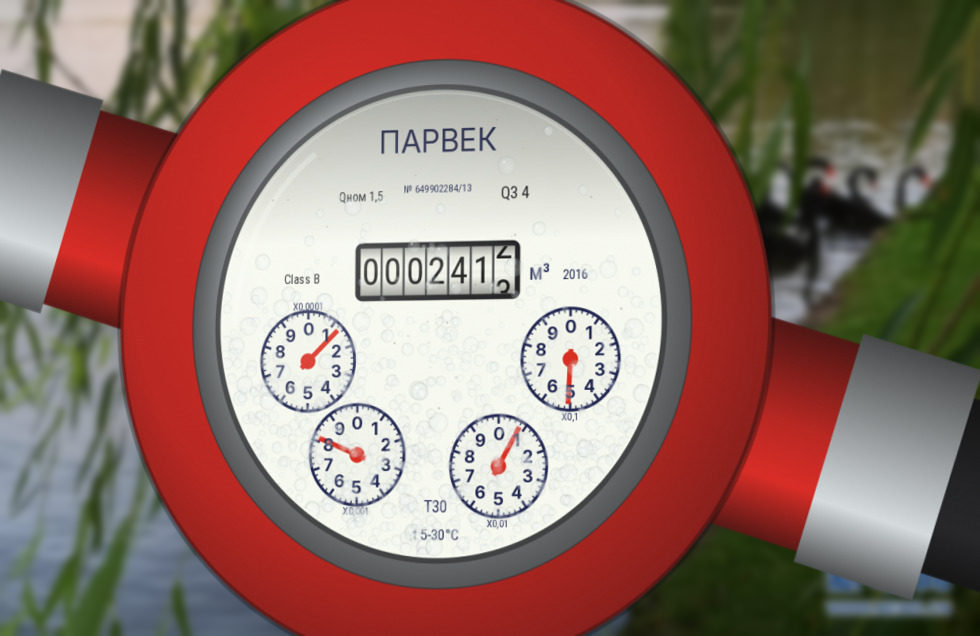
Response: 2412.5081 (m³)
